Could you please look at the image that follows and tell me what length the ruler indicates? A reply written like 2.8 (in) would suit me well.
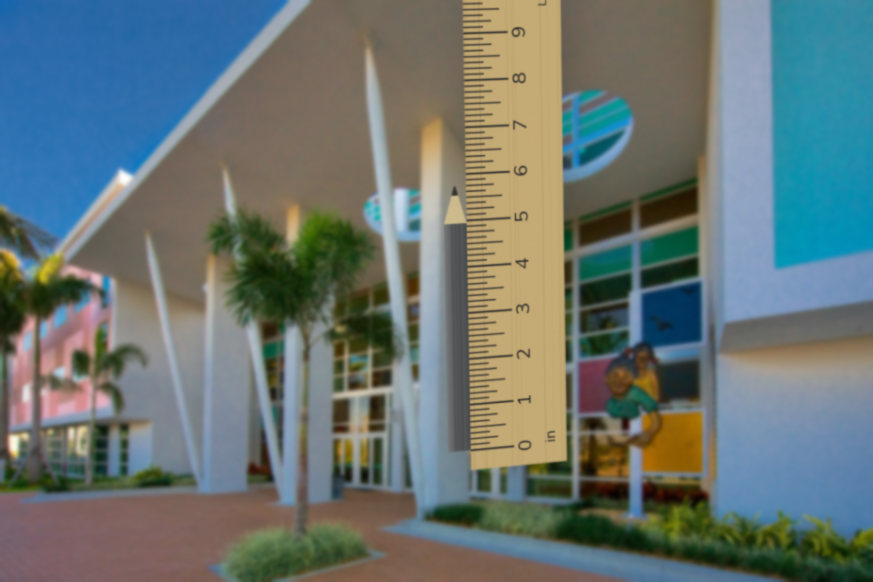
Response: 5.75 (in)
